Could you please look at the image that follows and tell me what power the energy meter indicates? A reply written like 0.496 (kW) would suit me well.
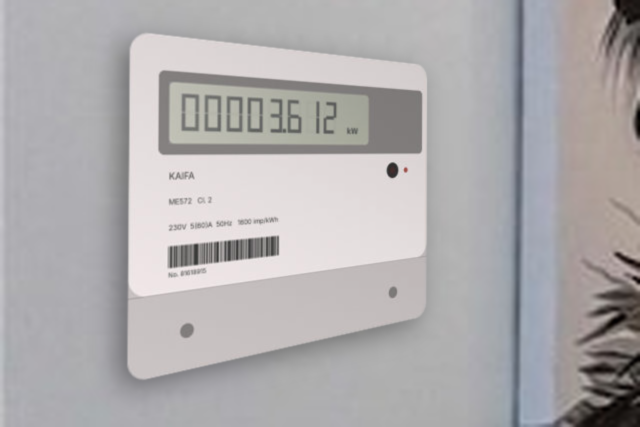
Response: 3.612 (kW)
